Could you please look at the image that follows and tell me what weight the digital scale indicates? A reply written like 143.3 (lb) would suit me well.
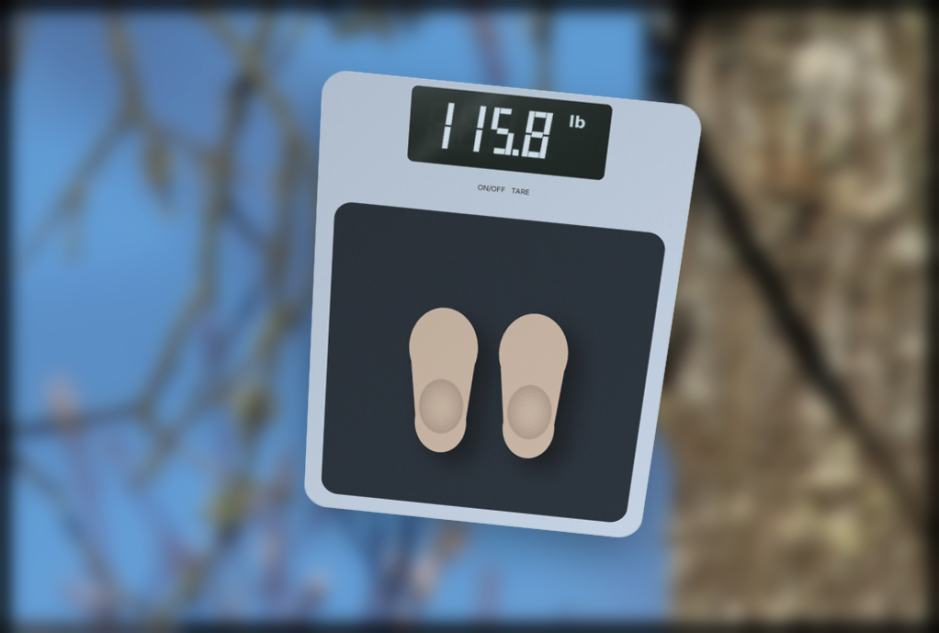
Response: 115.8 (lb)
